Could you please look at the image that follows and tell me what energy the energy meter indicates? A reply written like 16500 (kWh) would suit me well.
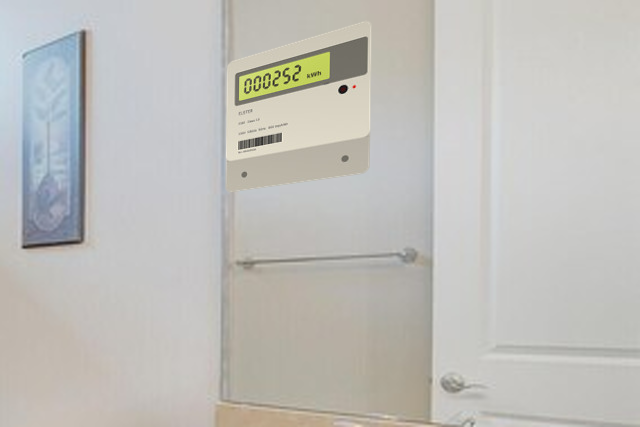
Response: 252 (kWh)
